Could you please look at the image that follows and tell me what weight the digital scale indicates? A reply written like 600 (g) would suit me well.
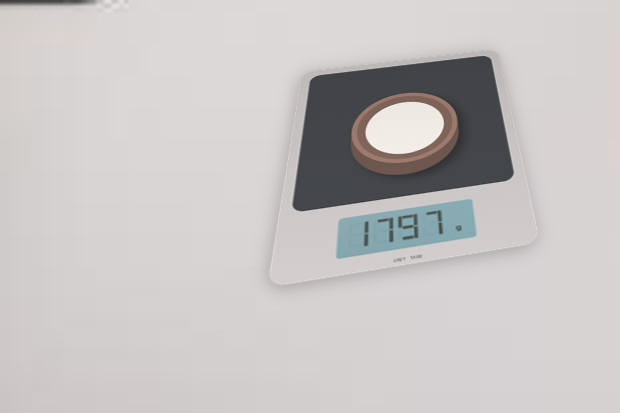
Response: 1797 (g)
